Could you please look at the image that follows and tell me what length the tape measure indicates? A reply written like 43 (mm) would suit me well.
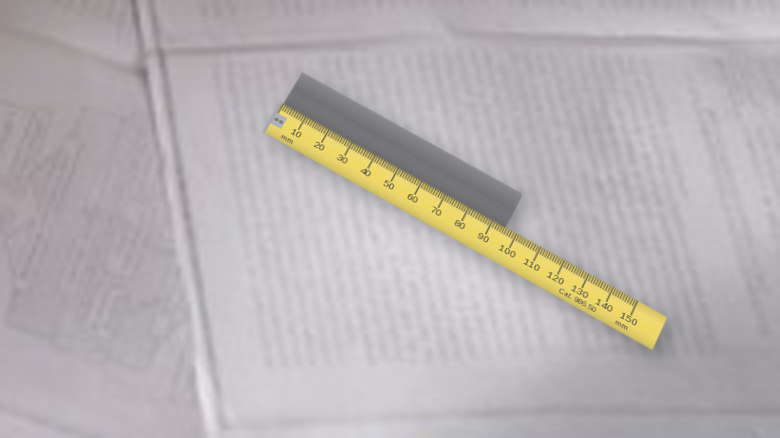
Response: 95 (mm)
